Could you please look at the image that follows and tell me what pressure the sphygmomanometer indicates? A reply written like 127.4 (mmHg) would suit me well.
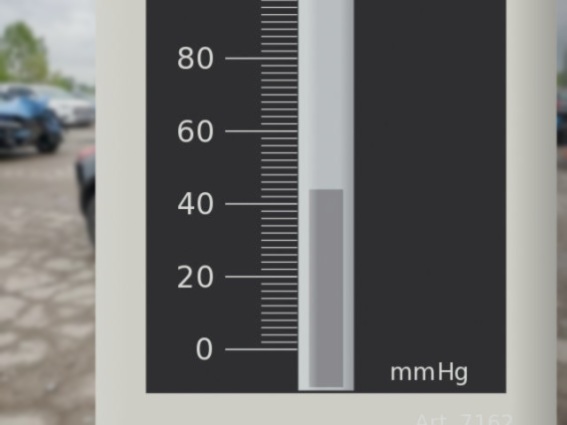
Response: 44 (mmHg)
